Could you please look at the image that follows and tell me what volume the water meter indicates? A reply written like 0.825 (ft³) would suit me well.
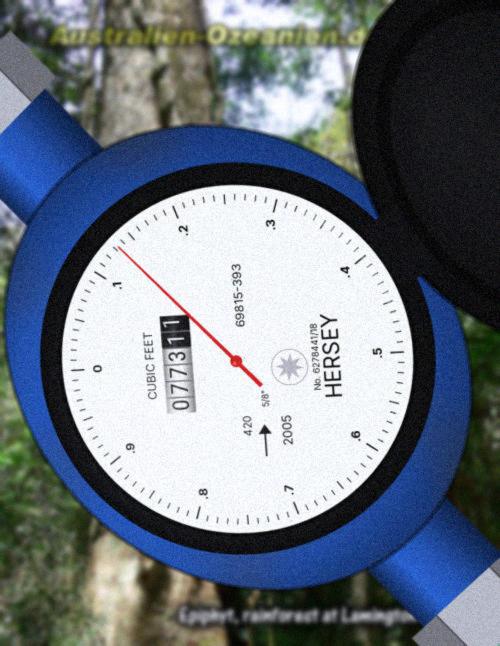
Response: 77311.13 (ft³)
